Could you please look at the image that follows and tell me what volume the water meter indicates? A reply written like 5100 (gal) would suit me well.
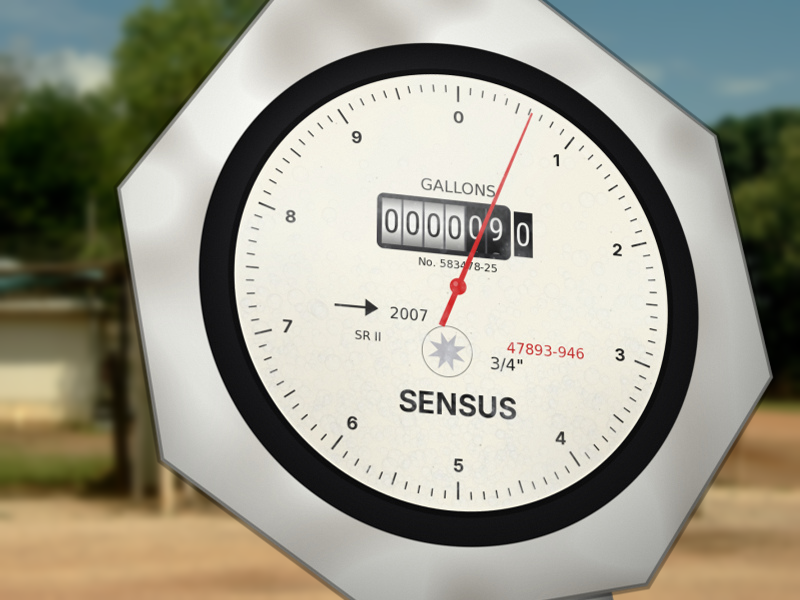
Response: 90.6 (gal)
